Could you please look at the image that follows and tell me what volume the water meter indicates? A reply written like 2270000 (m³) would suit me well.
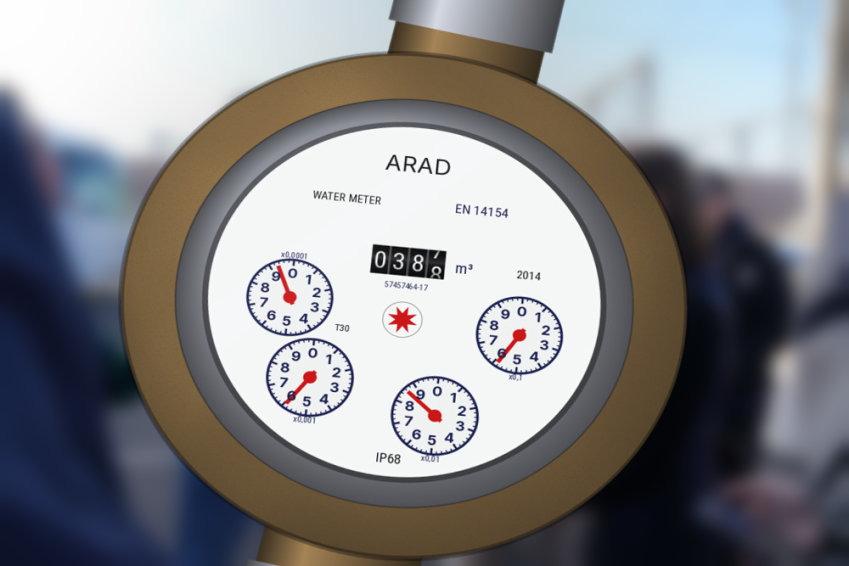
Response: 387.5859 (m³)
